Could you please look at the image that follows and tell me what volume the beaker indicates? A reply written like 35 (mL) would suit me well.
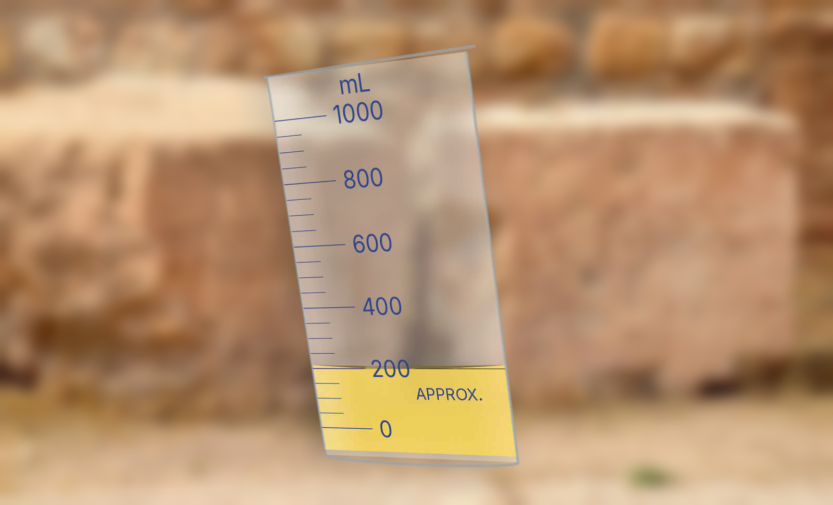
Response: 200 (mL)
